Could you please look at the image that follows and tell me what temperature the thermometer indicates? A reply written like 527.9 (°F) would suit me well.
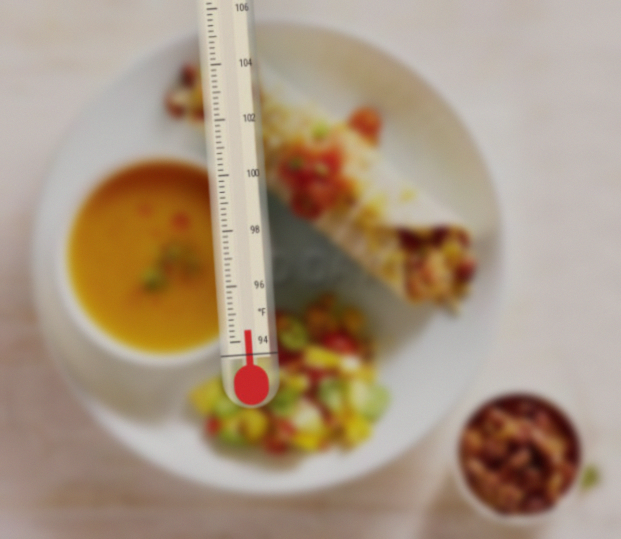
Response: 94.4 (°F)
